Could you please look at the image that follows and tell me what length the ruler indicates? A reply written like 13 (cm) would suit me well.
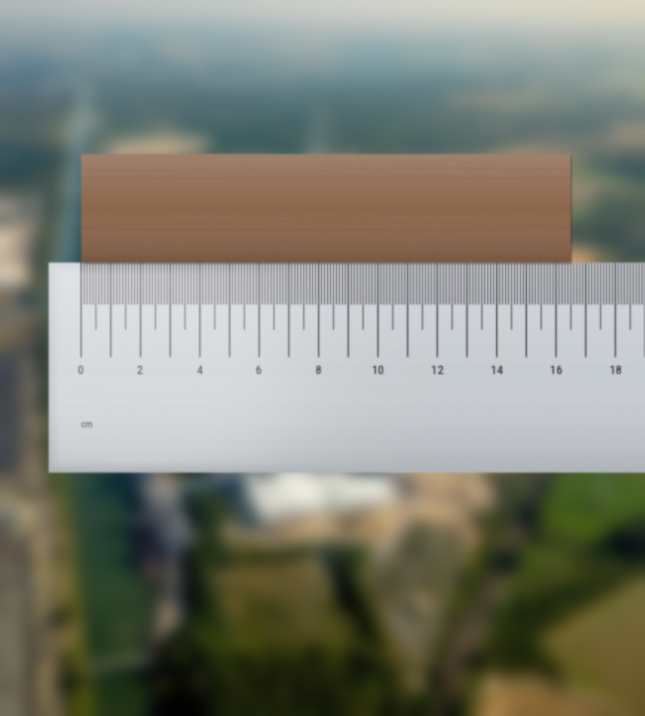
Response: 16.5 (cm)
